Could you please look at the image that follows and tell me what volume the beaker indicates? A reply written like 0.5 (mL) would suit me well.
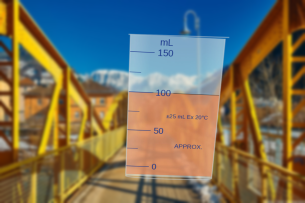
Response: 100 (mL)
